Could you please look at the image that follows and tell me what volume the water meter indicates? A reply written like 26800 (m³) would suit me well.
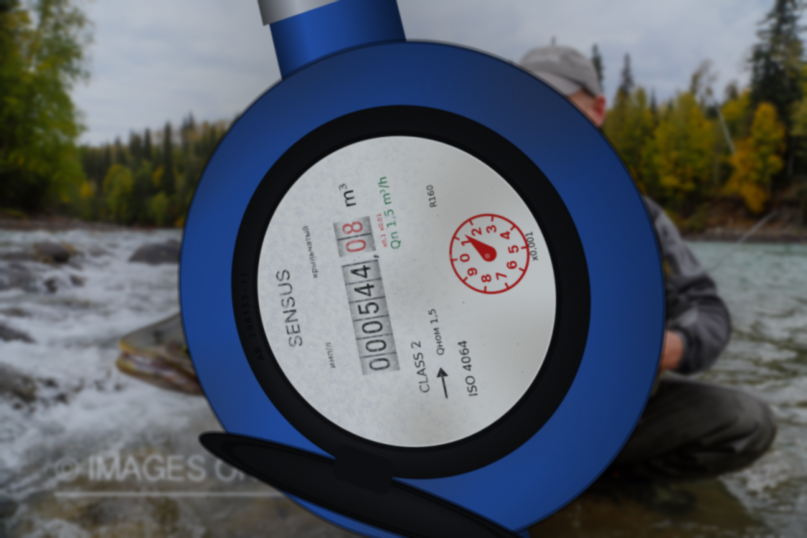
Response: 544.081 (m³)
